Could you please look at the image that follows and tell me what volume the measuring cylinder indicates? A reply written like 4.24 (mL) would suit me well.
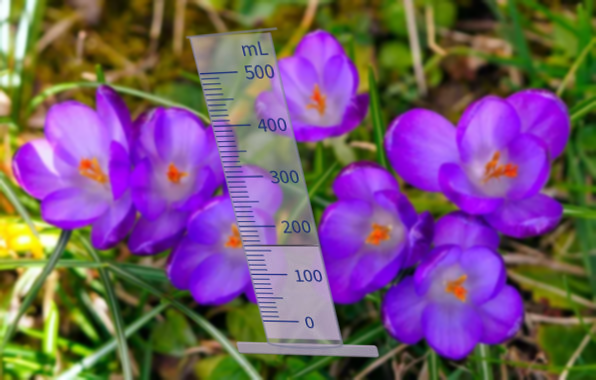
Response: 160 (mL)
